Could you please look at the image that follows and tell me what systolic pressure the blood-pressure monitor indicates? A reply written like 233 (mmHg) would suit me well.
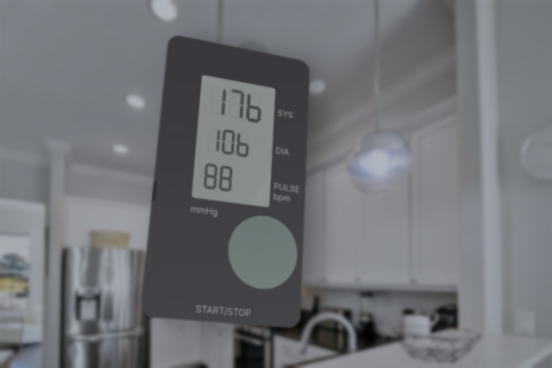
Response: 176 (mmHg)
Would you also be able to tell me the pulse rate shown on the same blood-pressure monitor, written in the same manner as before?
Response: 88 (bpm)
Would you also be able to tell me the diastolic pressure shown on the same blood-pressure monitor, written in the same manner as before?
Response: 106 (mmHg)
